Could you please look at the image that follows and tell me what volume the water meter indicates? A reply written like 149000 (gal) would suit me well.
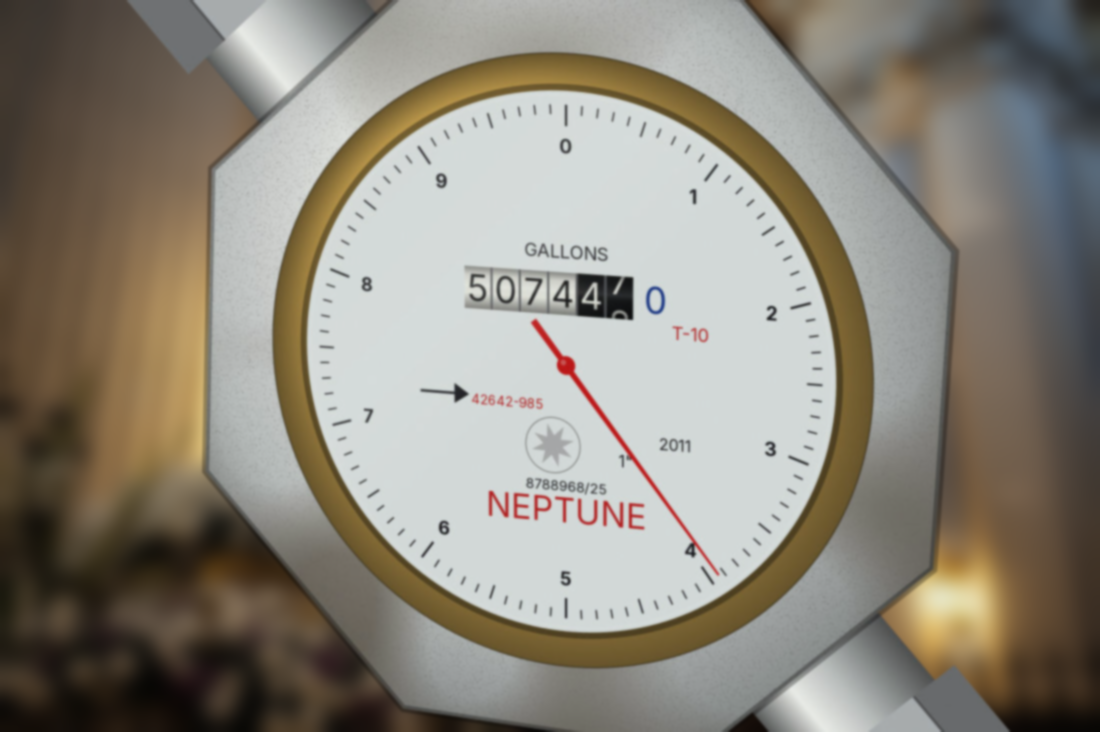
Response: 5074473.9 (gal)
